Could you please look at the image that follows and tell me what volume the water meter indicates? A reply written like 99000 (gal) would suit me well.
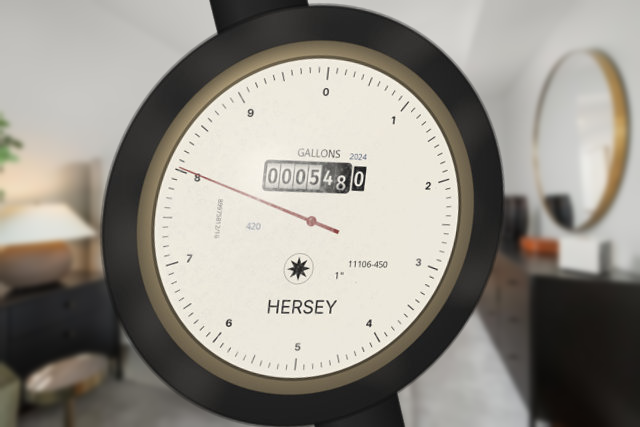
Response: 5478.0 (gal)
